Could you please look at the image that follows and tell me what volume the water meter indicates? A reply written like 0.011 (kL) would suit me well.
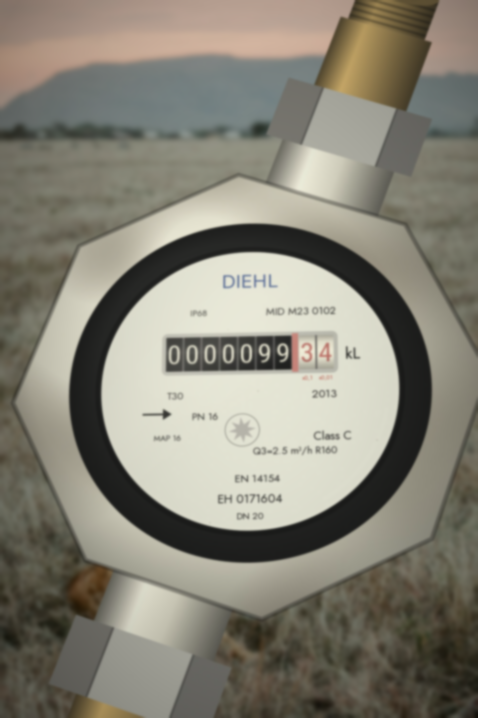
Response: 99.34 (kL)
